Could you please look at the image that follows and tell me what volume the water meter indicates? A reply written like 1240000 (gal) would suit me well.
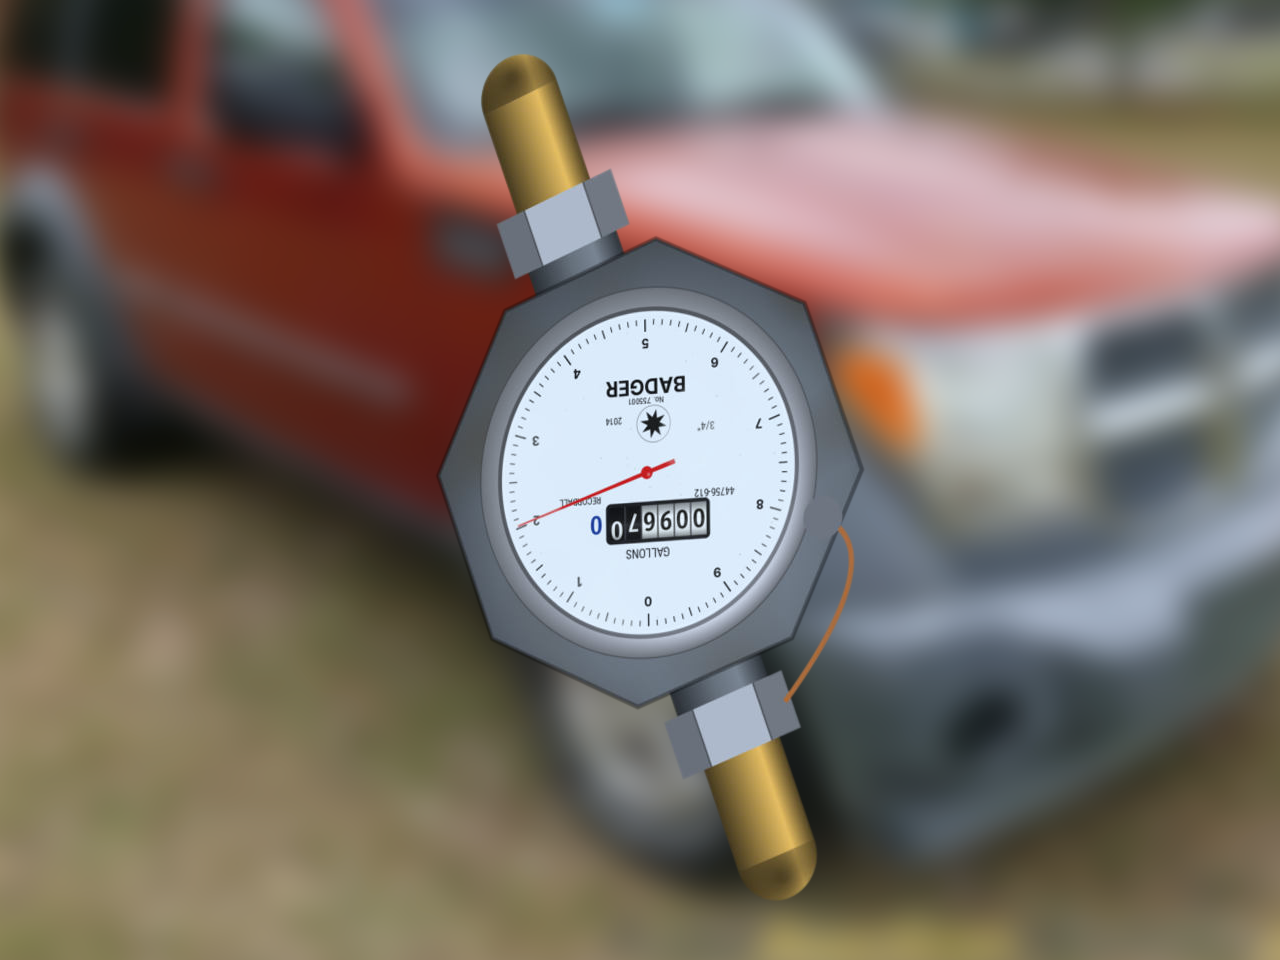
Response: 96702.0 (gal)
